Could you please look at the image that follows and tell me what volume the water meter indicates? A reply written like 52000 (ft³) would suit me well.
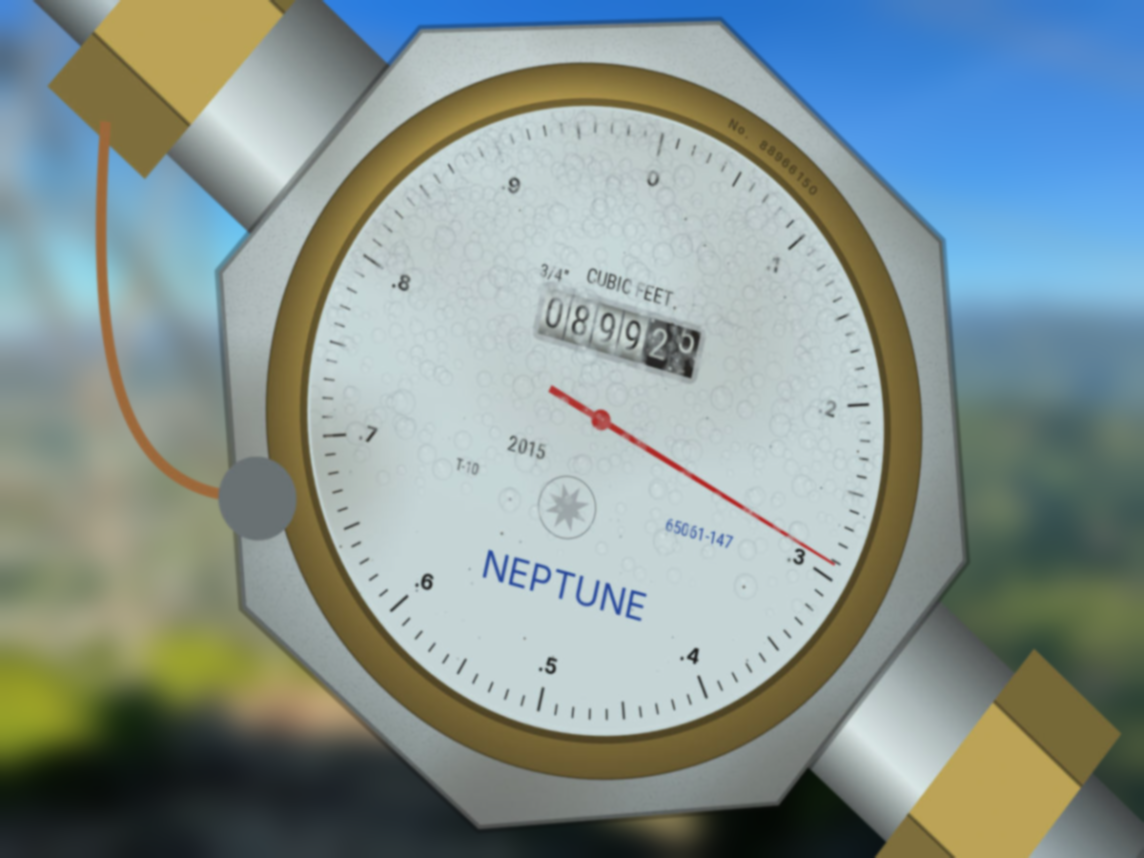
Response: 89925.29 (ft³)
